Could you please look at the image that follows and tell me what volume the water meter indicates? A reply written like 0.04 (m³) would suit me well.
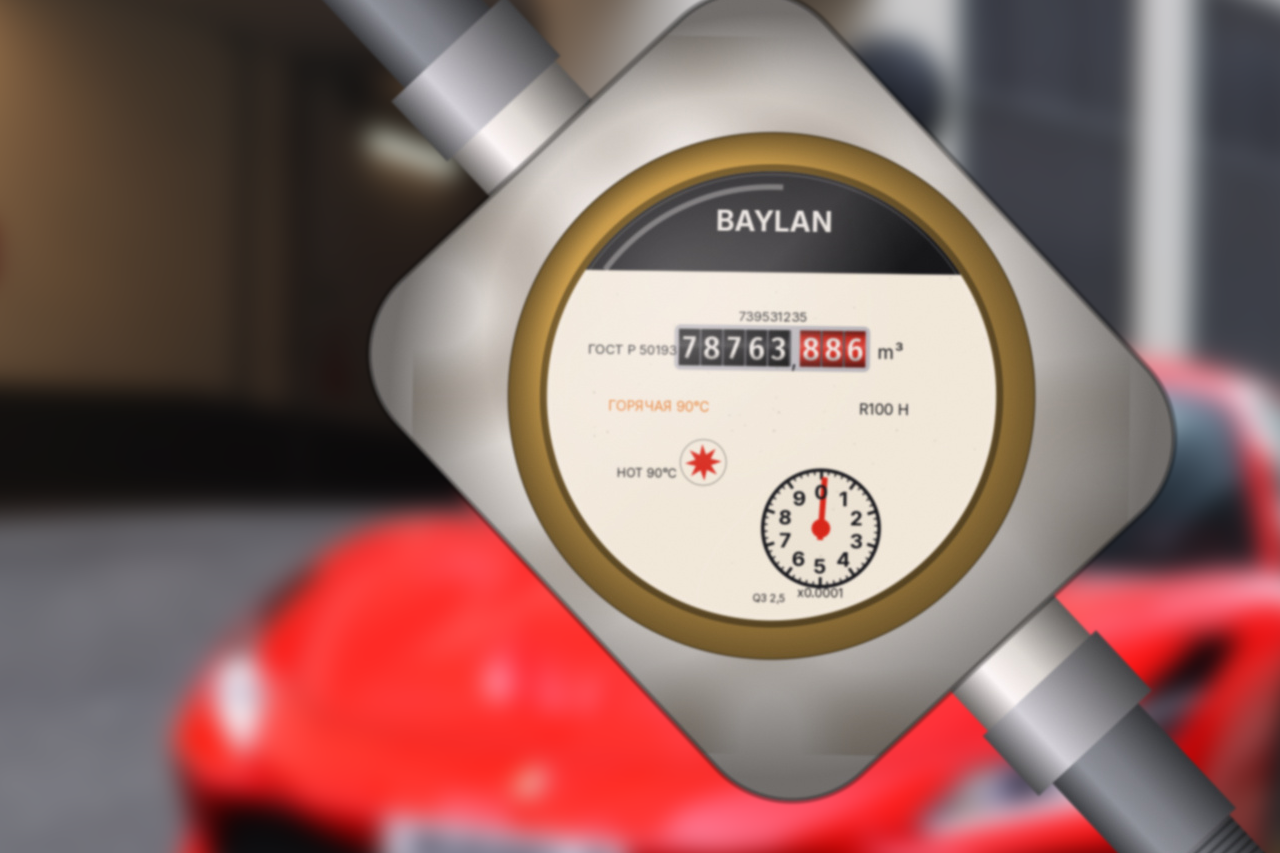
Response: 78763.8860 (m³)
